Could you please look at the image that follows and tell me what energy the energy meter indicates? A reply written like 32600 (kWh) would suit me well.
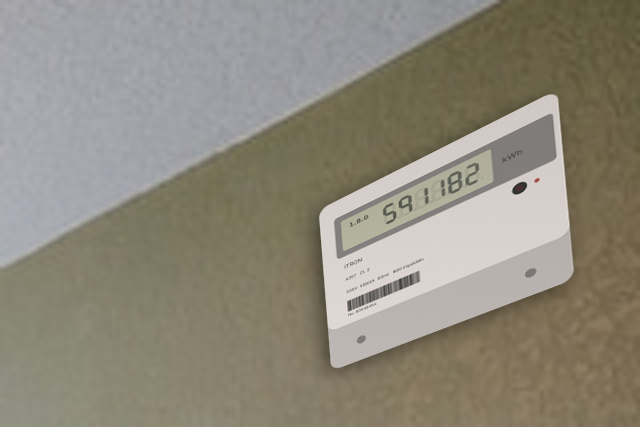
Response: 591182 (kWh)
